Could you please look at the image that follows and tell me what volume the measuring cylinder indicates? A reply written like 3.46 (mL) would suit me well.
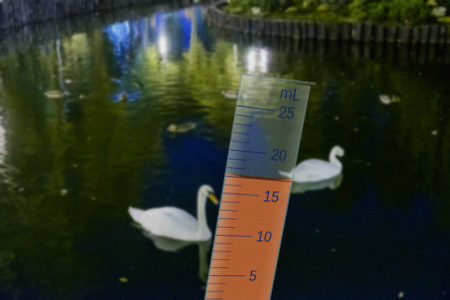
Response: 17 (mL)
